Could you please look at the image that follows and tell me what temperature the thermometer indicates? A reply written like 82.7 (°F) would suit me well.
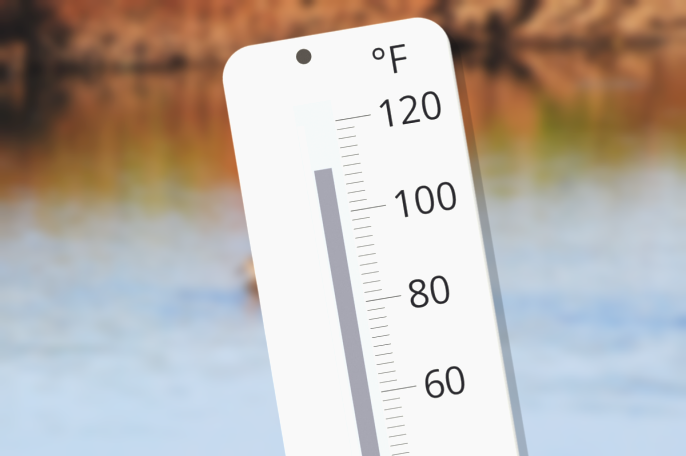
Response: 110 (°F)
